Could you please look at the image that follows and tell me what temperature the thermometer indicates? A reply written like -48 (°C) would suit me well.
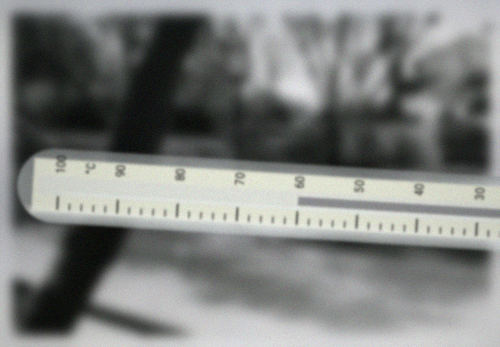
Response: 60 (°C)
